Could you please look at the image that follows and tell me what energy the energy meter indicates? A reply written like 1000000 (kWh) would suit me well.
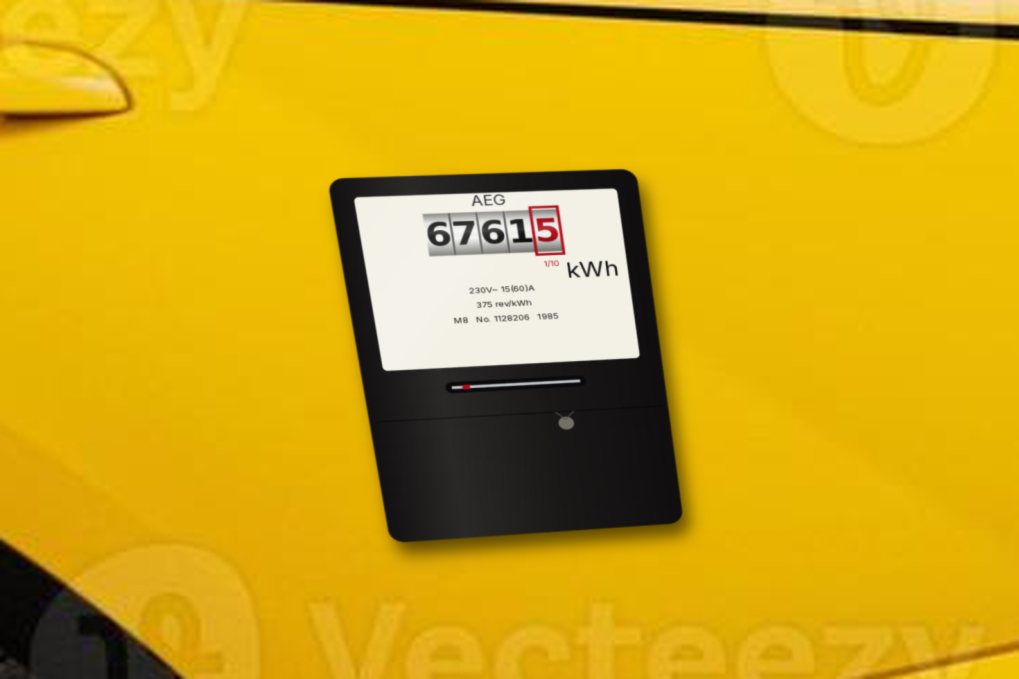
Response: 6761.5 (kWh)
